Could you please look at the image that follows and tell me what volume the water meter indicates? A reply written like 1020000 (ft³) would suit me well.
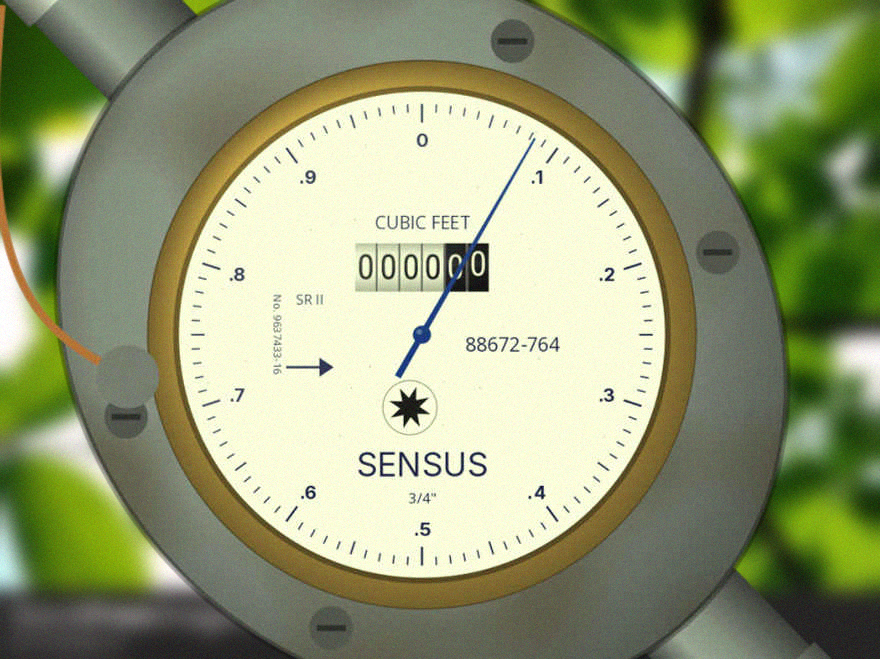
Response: 0.08 (ft³)
